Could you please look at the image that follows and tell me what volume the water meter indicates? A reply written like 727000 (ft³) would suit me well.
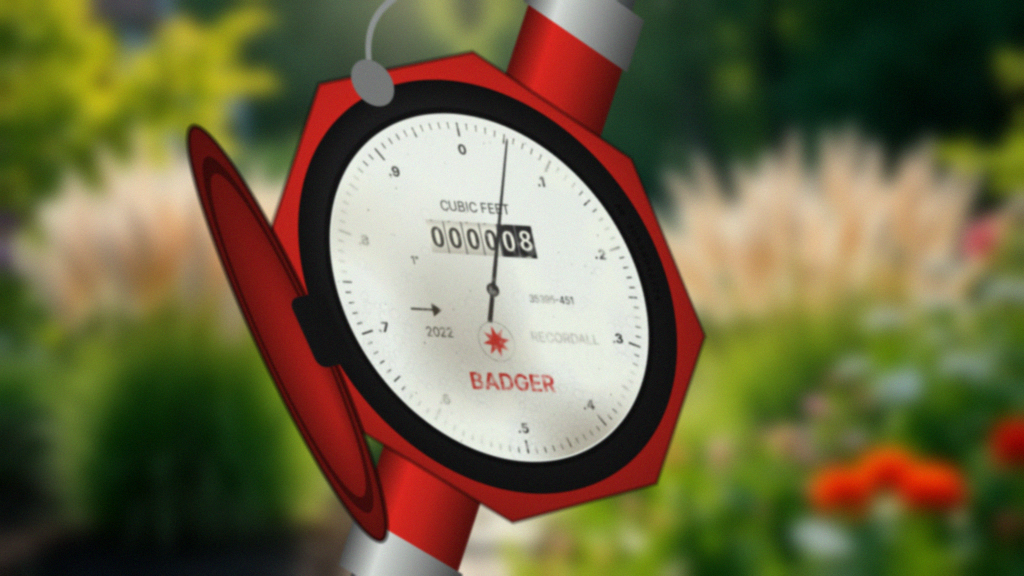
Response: 8.05 (ft³)
